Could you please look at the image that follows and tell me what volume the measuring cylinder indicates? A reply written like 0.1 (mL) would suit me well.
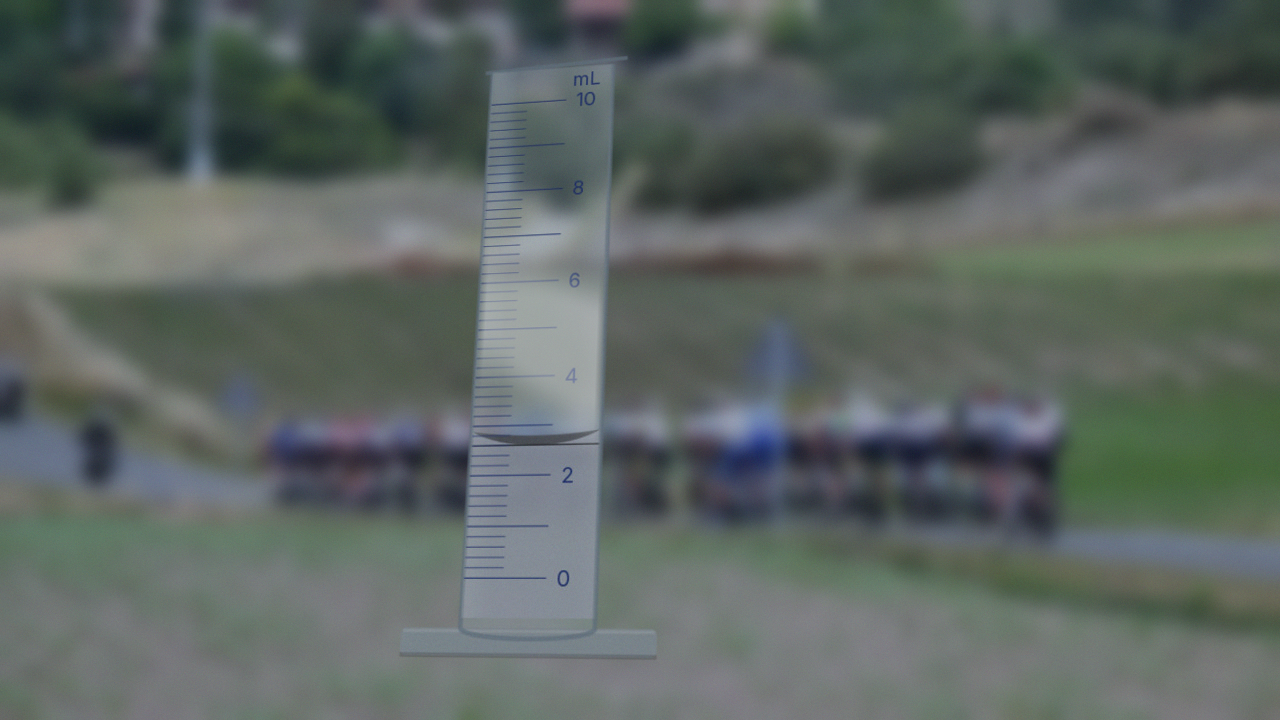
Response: 2.6 (mL)
